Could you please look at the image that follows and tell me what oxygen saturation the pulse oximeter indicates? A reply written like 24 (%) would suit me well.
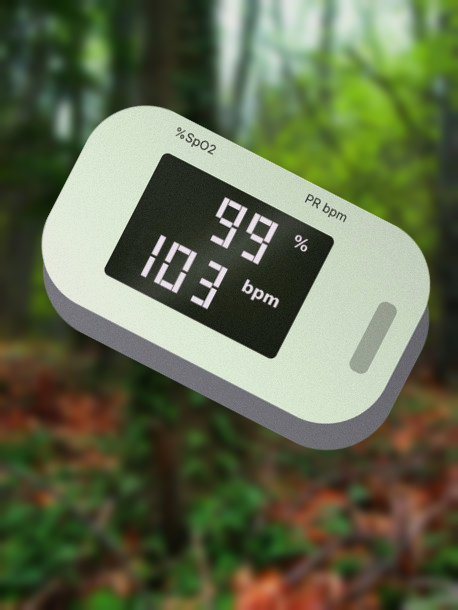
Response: 99 (%)
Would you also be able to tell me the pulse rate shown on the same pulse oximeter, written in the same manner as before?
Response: 103 (bpm)
